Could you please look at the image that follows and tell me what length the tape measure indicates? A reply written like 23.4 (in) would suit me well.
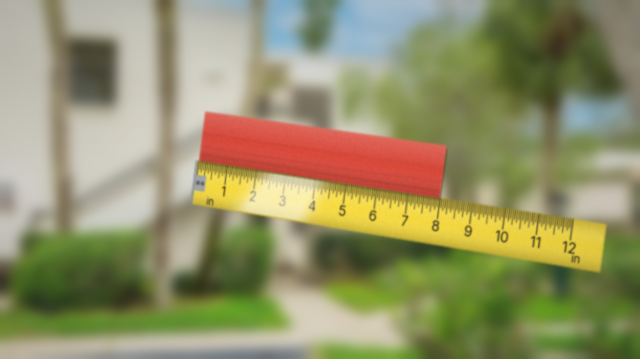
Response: 8 (in)
